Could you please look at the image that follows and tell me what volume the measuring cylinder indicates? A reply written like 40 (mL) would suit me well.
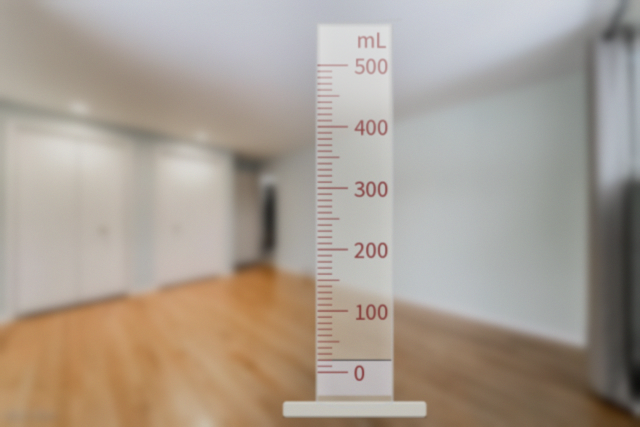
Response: 20 (mL)
